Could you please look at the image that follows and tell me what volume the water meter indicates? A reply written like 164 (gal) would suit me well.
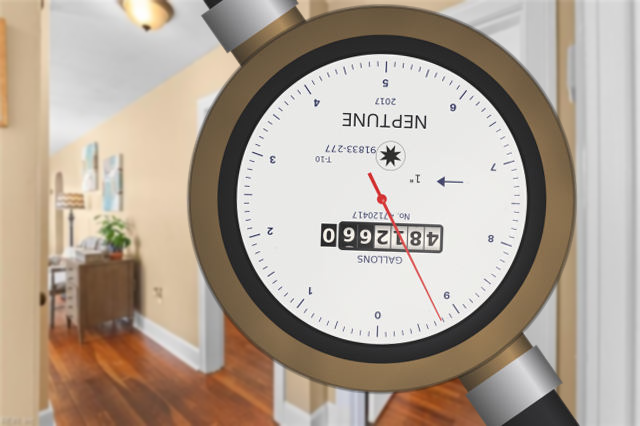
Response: 4812659.2 (gal)
